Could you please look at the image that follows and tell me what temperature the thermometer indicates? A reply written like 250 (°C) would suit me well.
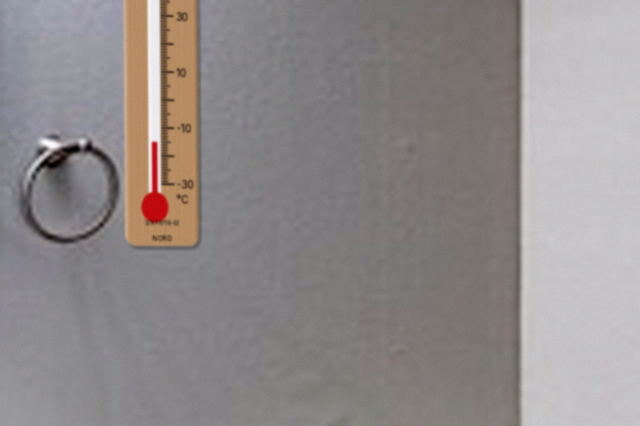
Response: -15 (°C)
